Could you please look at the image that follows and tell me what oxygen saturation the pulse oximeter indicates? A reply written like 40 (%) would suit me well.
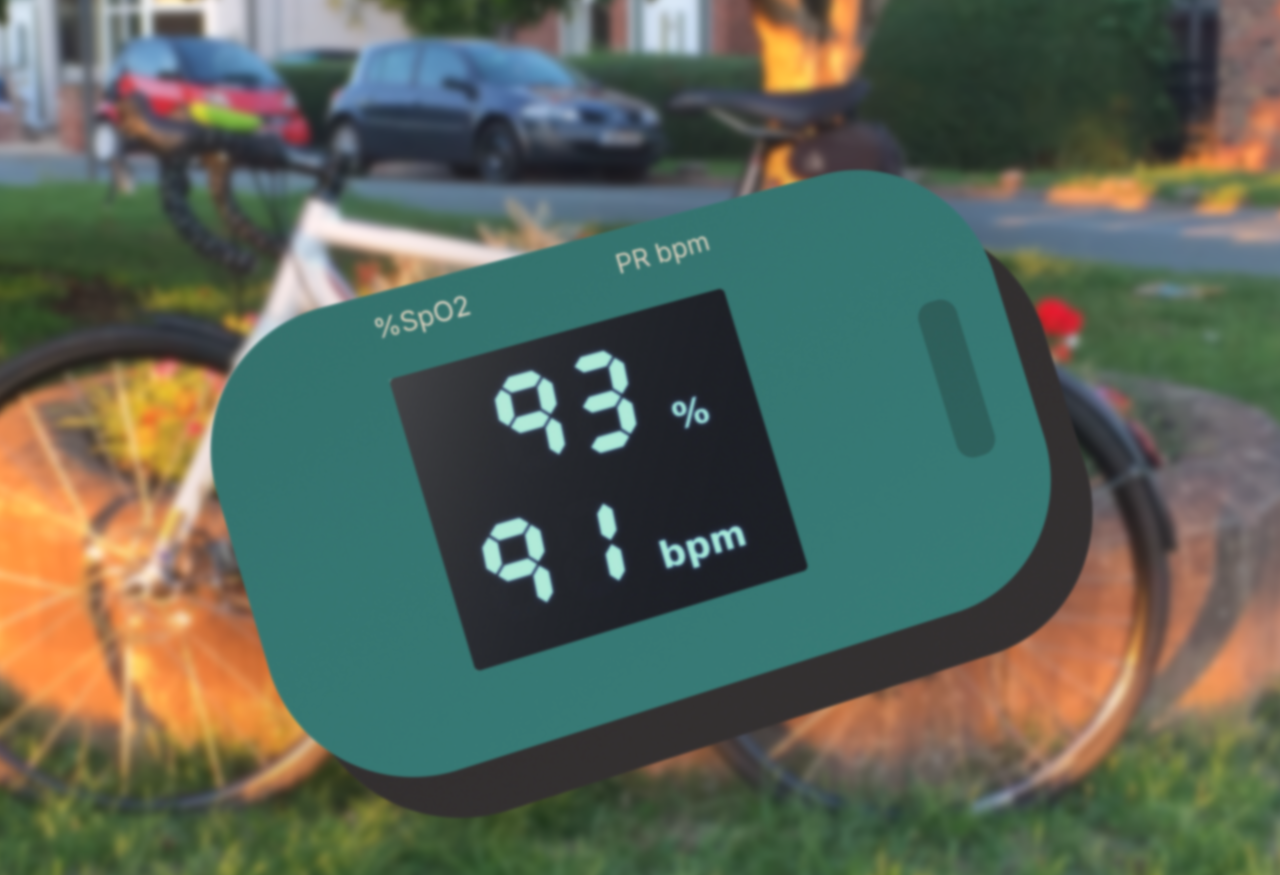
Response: 93 (%)
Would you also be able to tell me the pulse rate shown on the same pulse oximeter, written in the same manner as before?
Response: 91 (bpm)
